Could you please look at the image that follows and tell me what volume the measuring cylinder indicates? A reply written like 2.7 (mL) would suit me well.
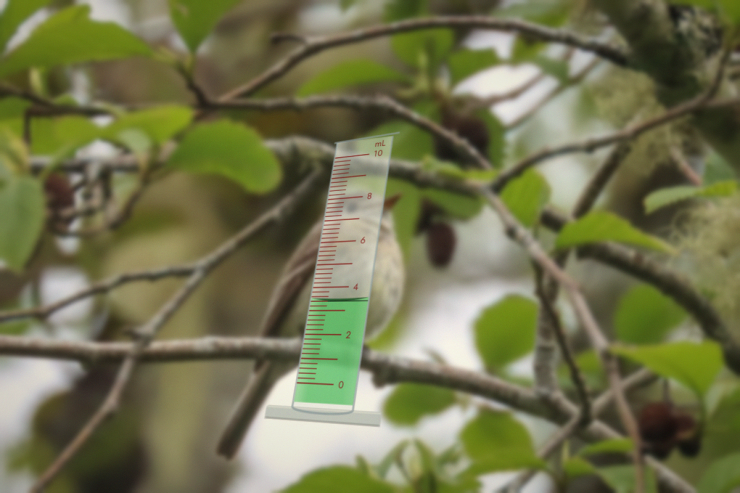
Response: 3.4 (mL)
